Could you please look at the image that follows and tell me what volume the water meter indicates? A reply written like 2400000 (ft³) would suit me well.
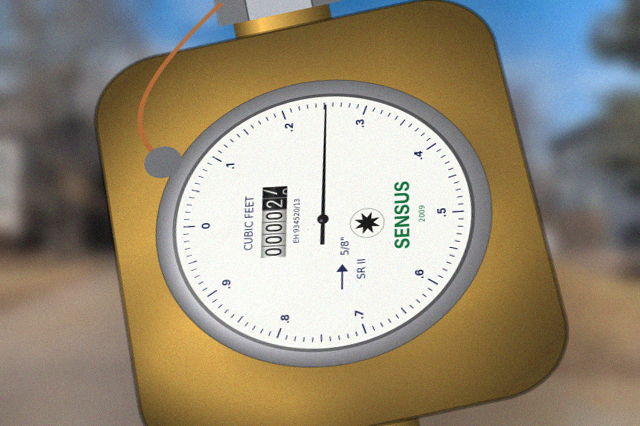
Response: 27.25 (ft³)
